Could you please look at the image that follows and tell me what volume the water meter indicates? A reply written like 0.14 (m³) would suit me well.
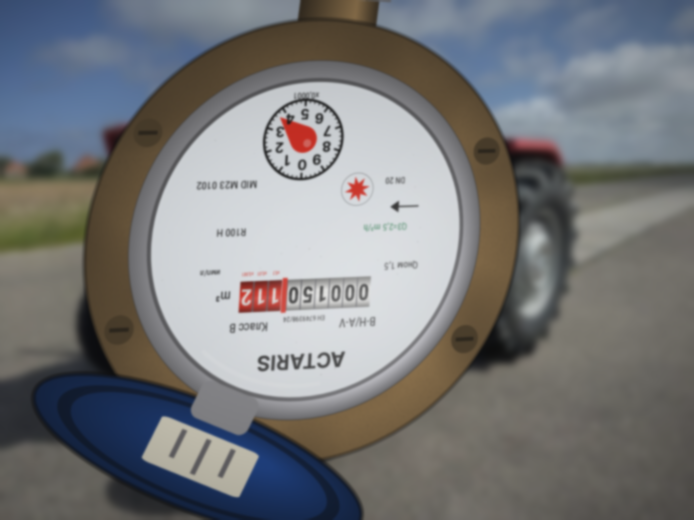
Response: 150.1123 (m³)
